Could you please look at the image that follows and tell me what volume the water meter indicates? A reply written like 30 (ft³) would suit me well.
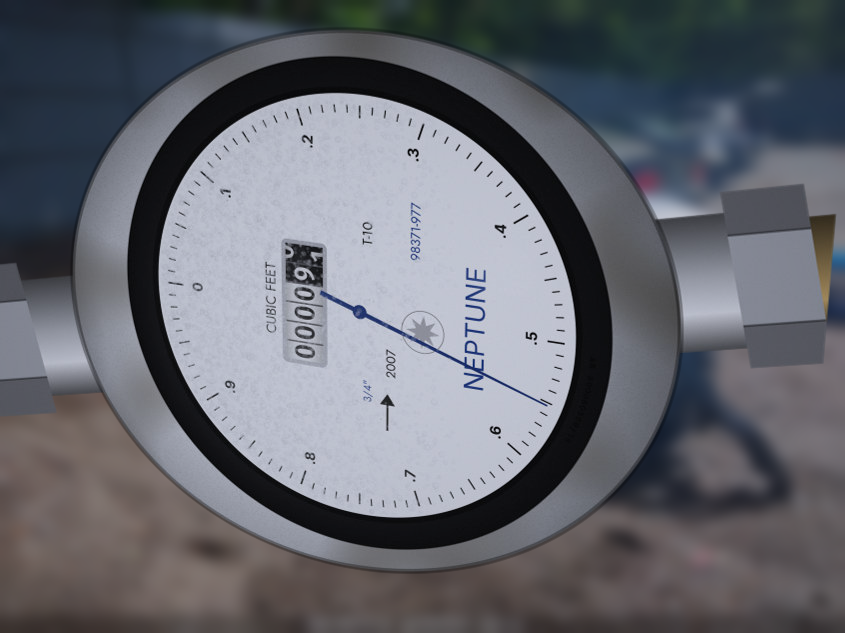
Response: 90.55 (ft³)
